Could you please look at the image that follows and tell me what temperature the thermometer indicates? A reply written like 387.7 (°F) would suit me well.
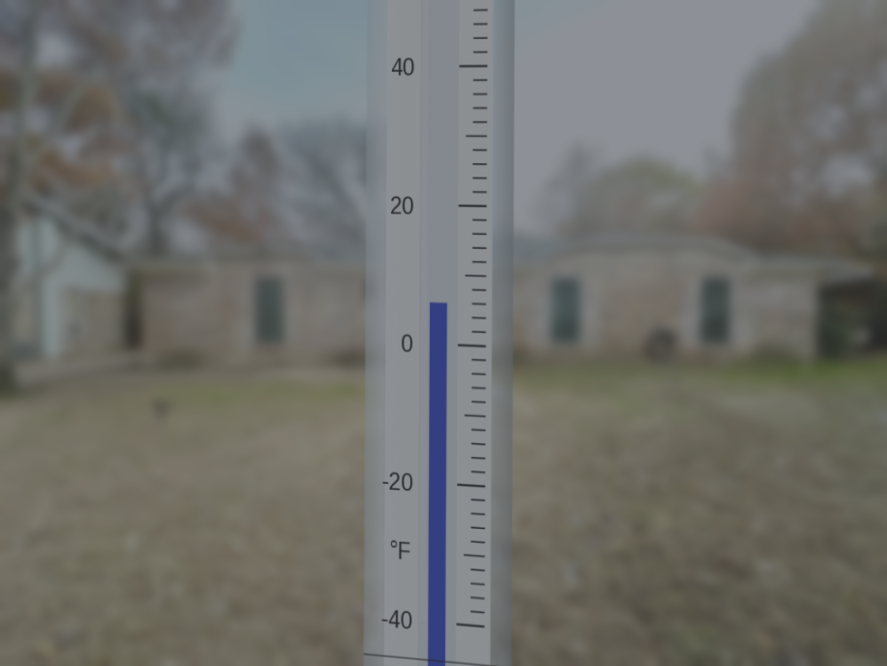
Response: 6 (°F)
